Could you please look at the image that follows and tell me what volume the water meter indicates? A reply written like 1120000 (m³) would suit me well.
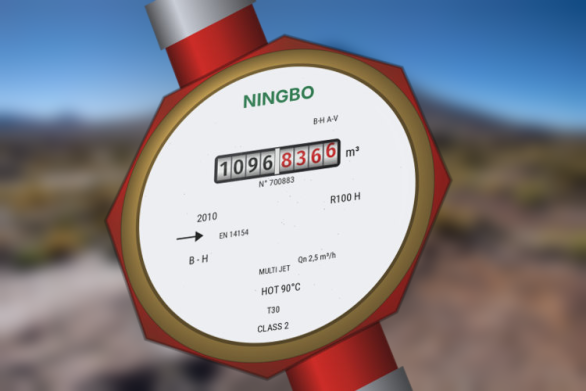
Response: 1096.8366 (m³)
